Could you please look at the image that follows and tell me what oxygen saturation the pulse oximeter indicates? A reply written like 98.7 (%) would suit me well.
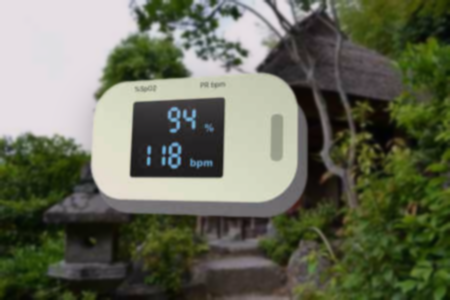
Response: 94 (%)
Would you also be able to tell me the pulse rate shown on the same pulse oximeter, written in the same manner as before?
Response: 118 (bpm)
